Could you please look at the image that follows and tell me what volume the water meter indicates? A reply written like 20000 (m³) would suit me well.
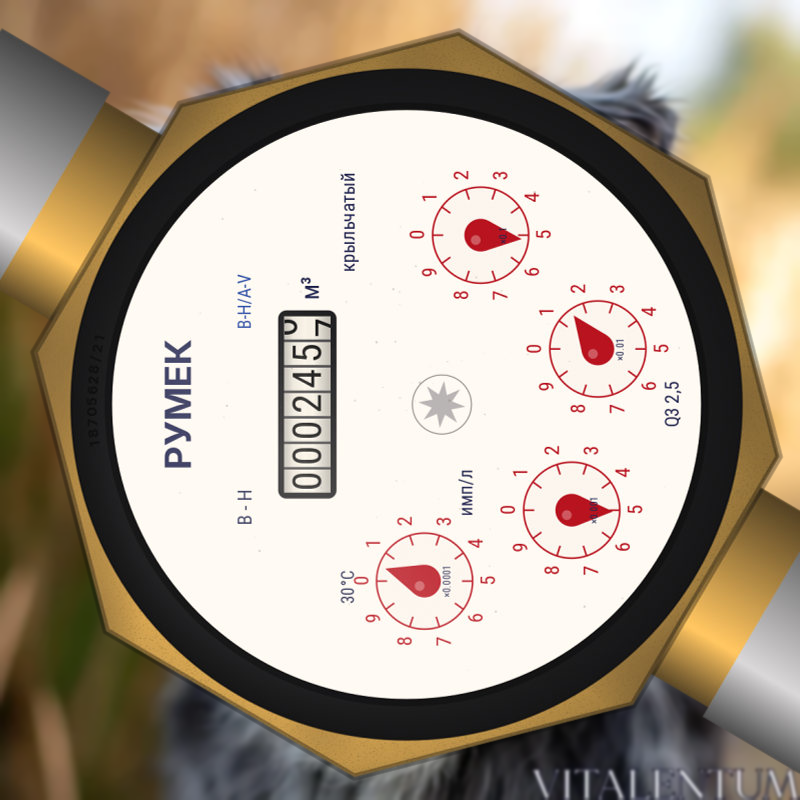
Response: 2456.5150 (m³)
